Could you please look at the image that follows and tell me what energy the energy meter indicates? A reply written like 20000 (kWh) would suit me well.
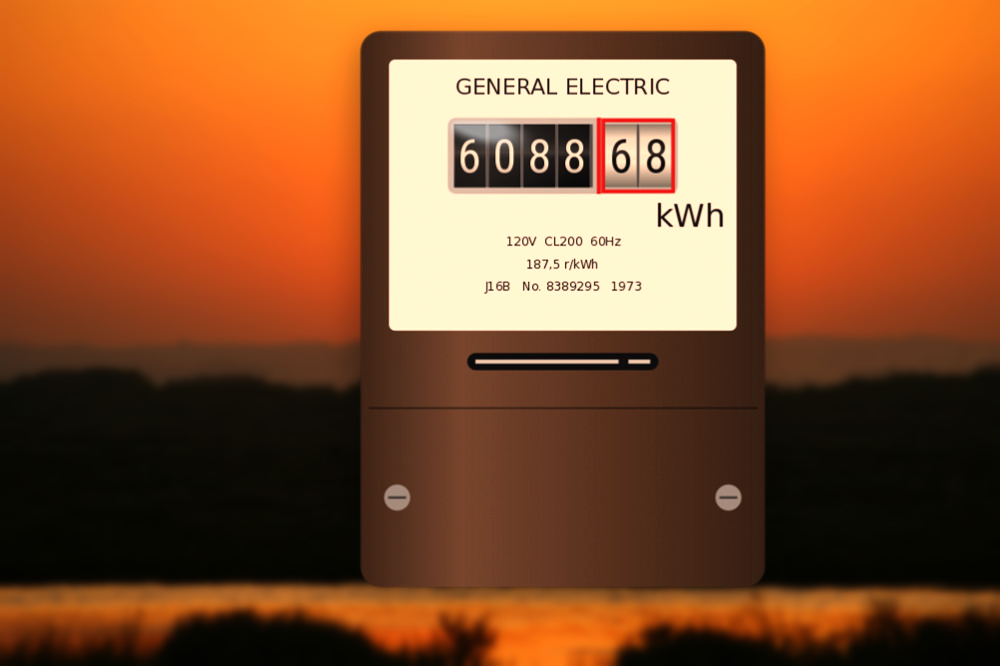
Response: 6088.68 (kWh)
